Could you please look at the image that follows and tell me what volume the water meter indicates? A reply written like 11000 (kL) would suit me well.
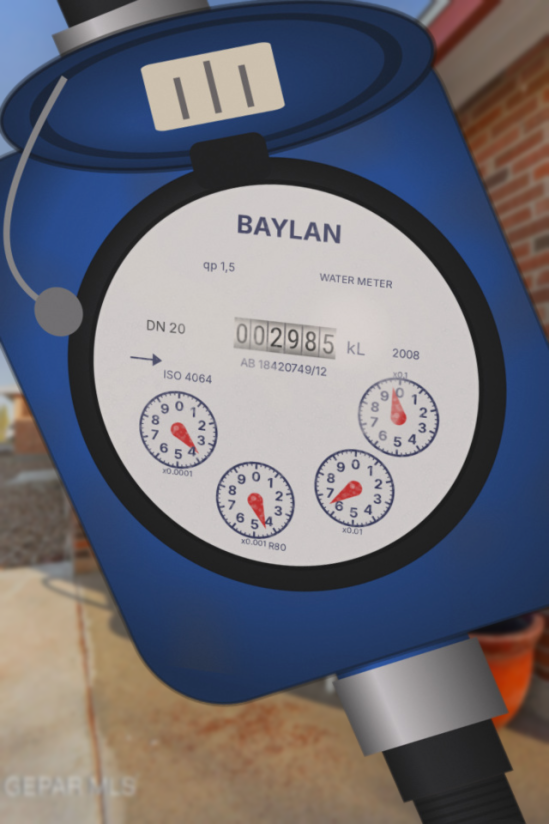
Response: 2984.9643 (kL)
